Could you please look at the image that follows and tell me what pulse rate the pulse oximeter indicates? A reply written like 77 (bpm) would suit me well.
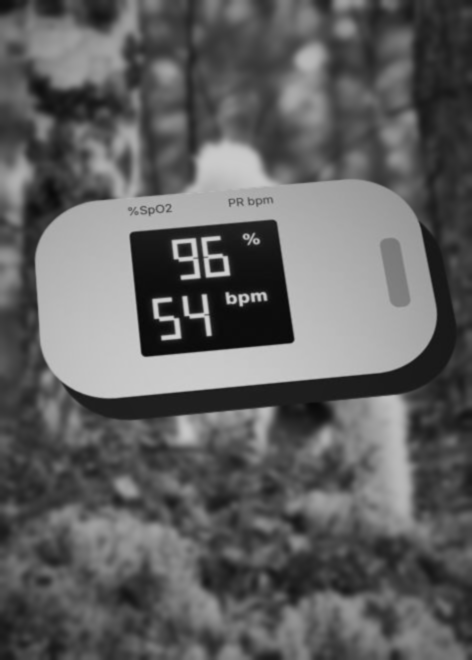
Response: 54 (bpm)
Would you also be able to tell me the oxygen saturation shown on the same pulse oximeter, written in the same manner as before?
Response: 96 (%)
